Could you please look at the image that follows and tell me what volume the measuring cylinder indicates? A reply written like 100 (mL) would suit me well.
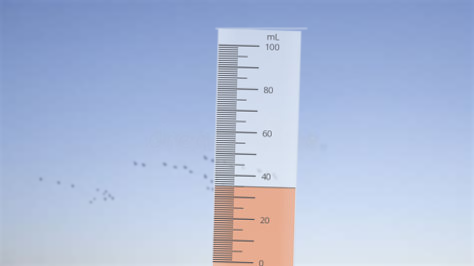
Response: 35 (mL)
